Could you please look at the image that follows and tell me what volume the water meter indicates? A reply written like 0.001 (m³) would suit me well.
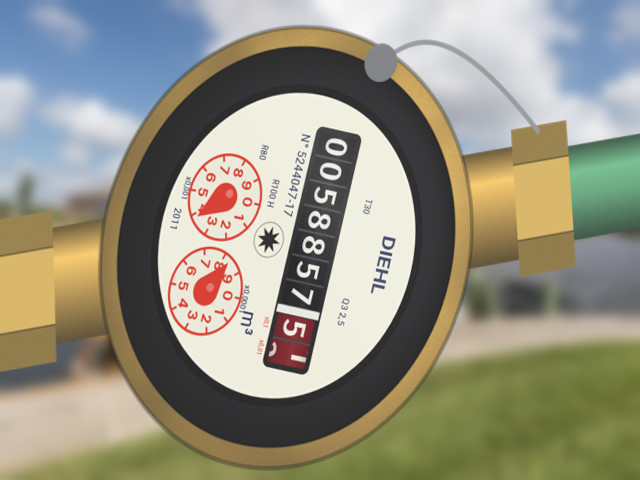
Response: 58857.5138 (m³)
